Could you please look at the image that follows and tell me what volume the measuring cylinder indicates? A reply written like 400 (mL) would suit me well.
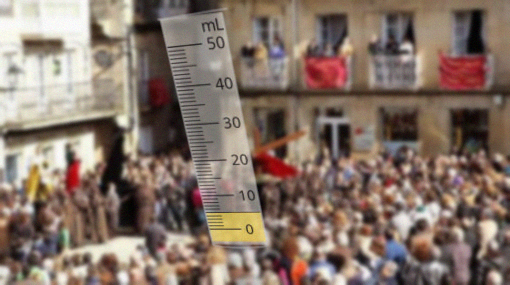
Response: 5 (mL)
